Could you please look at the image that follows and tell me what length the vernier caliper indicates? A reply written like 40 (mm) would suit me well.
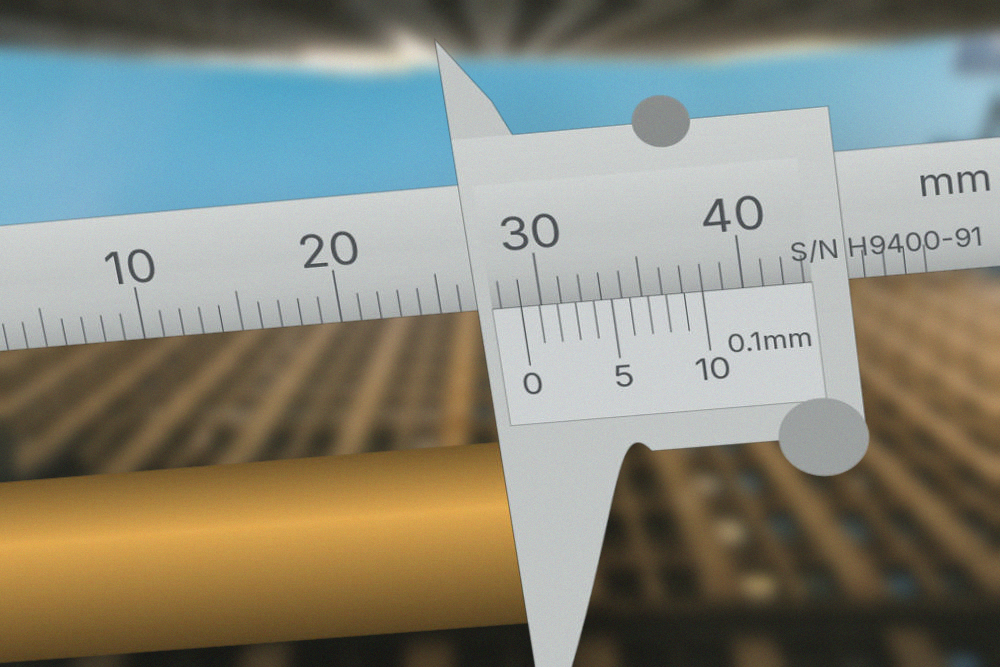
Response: 29.0 (mm)
